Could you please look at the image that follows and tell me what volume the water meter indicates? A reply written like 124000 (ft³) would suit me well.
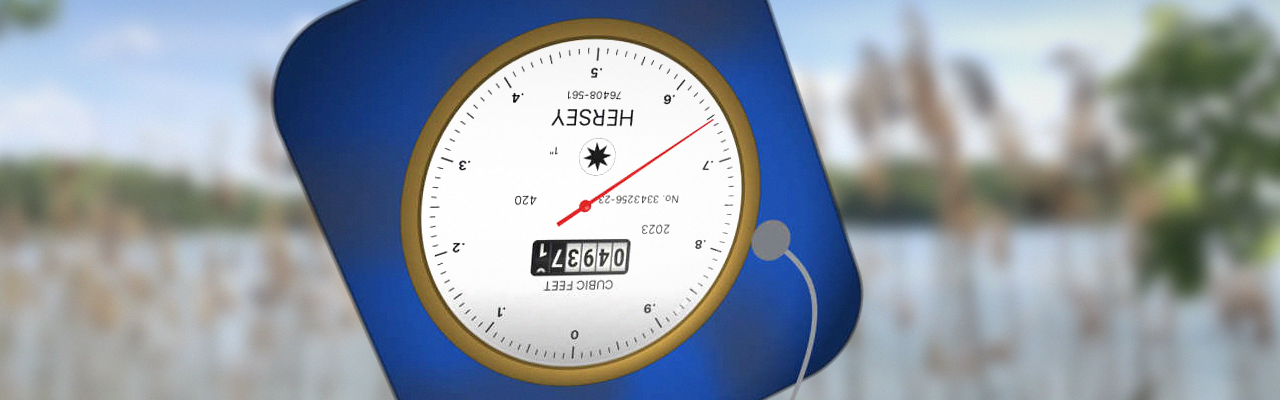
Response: 49370.65 (ft³)
